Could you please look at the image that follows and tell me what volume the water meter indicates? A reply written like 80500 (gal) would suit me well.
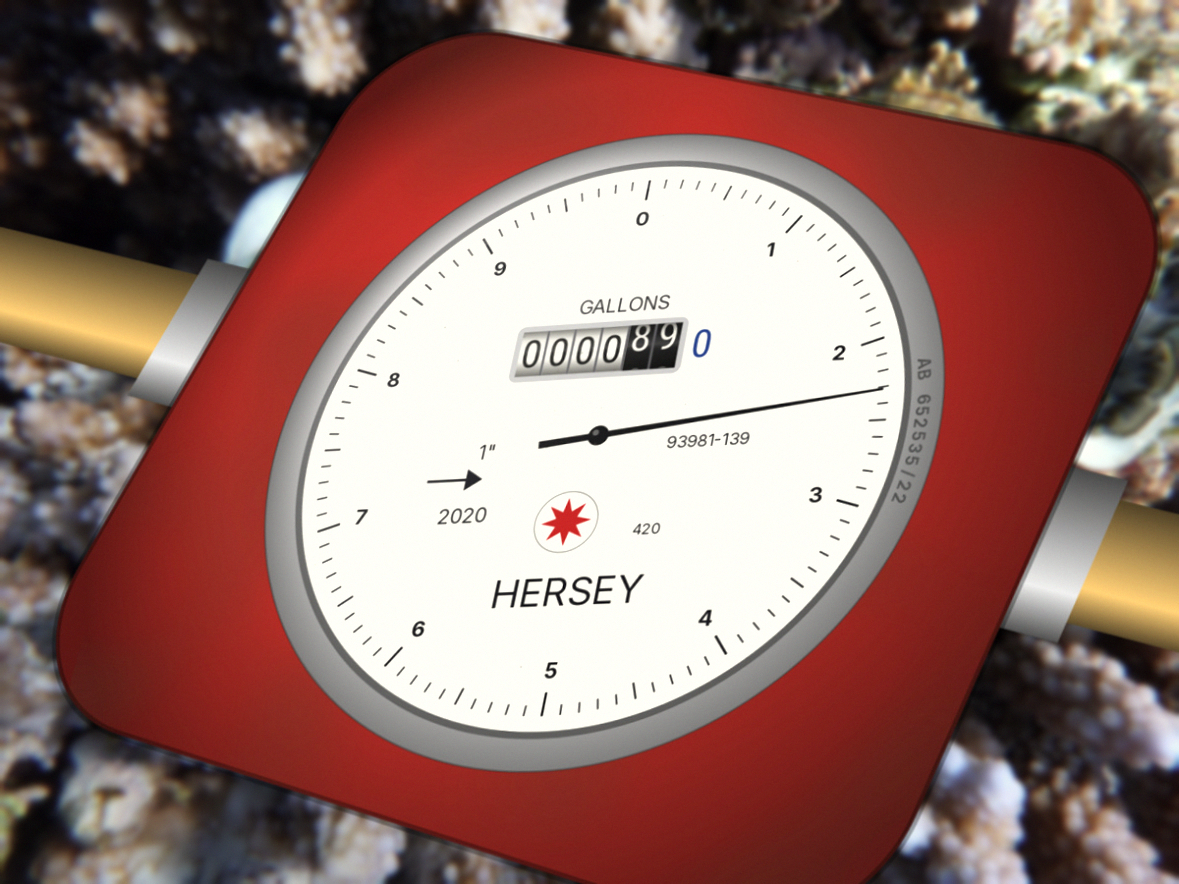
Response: 892.3 (gal)
